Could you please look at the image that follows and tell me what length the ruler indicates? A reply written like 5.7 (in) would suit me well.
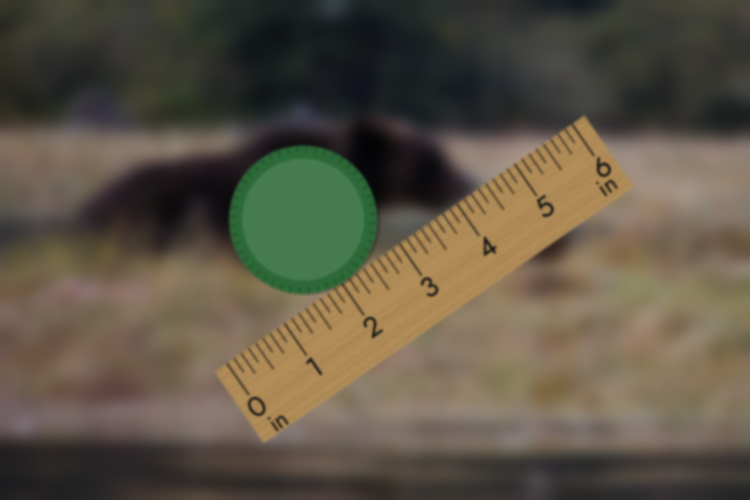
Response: 2.125 (in)
